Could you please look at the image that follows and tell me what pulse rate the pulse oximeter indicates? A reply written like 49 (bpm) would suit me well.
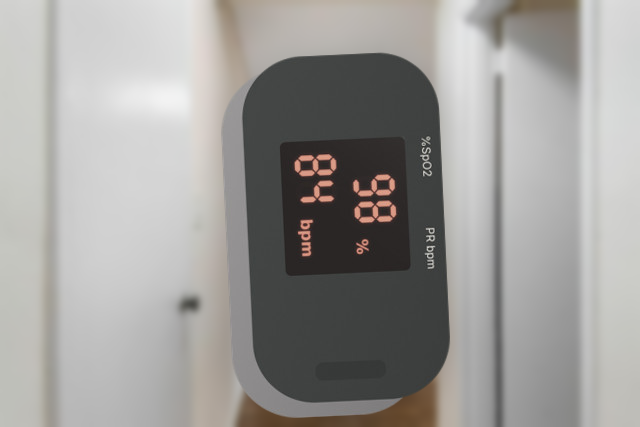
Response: 84 (bpm)
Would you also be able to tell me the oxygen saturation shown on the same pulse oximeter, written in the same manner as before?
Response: 98 (%)
